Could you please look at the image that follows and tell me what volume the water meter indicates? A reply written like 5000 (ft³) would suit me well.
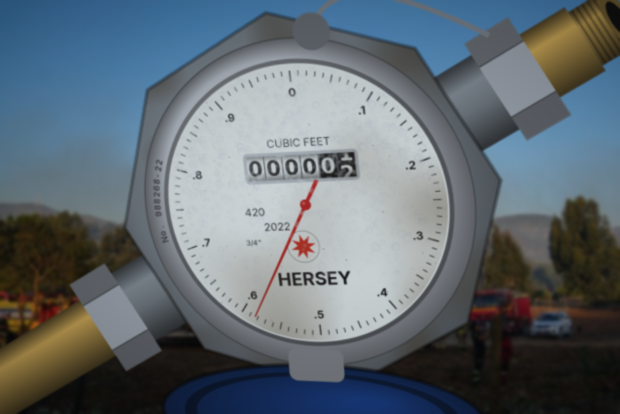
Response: 1.58 (ft³)
